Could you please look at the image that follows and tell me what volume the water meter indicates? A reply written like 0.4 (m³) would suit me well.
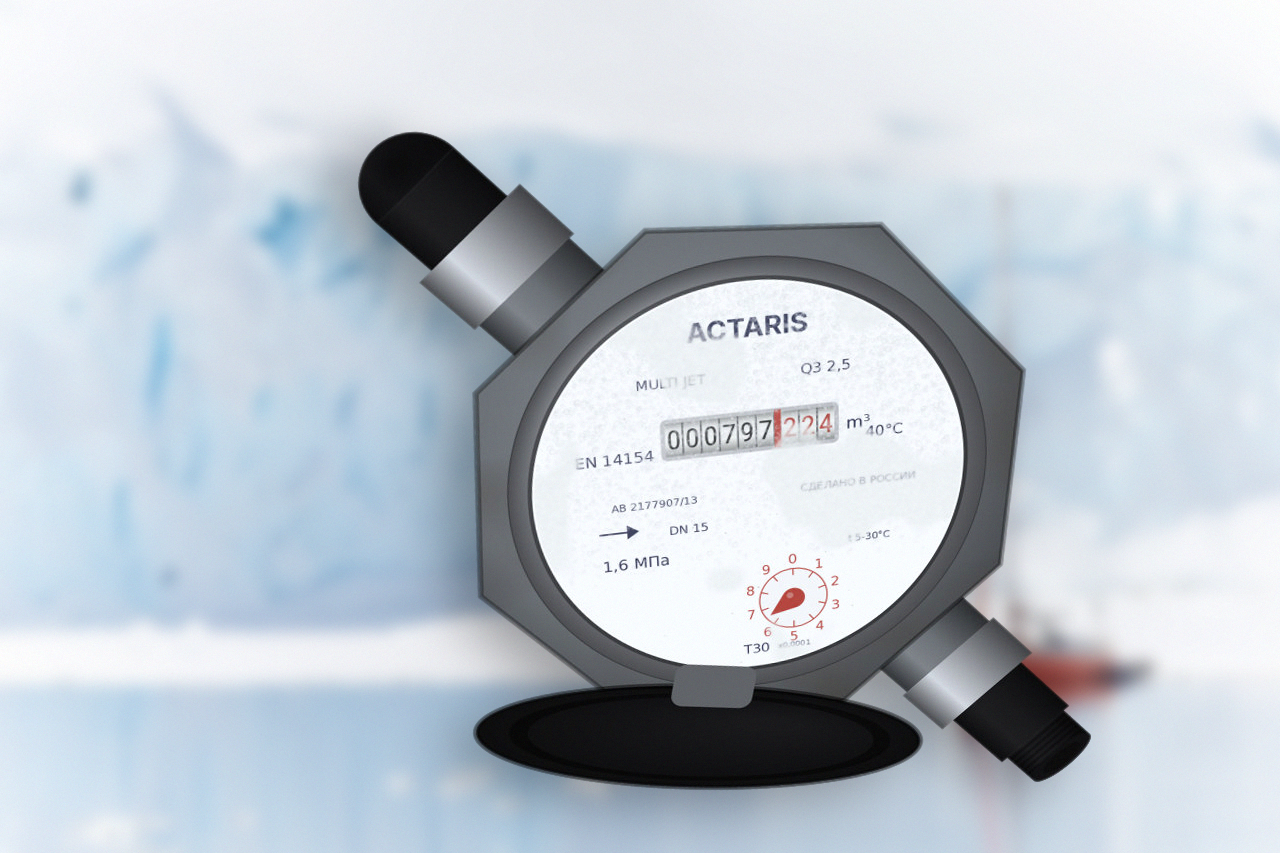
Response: 797.2246 (m³)
